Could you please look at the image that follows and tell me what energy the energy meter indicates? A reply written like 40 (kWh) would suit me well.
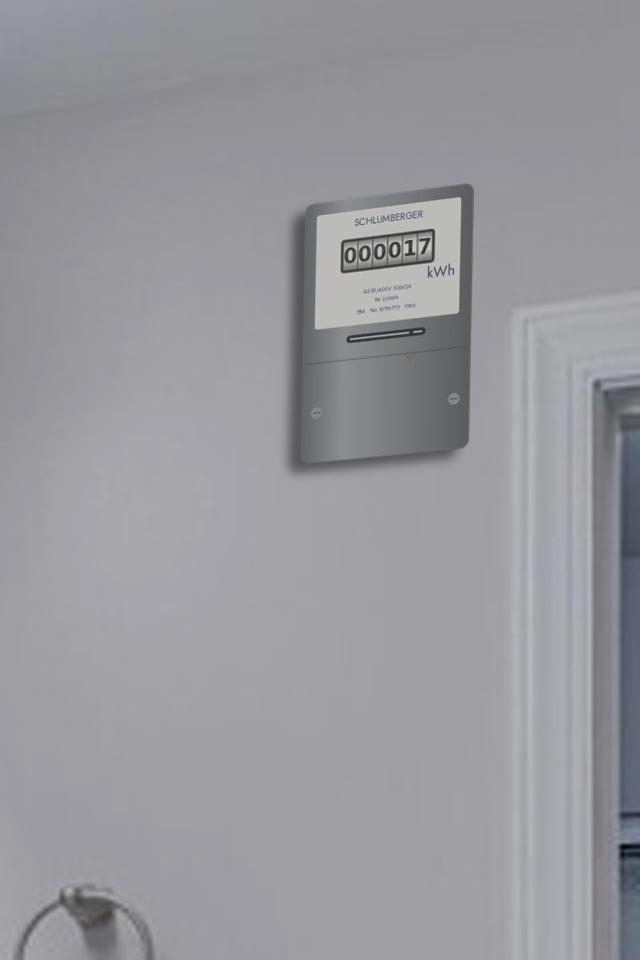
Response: 17 (kWh)
